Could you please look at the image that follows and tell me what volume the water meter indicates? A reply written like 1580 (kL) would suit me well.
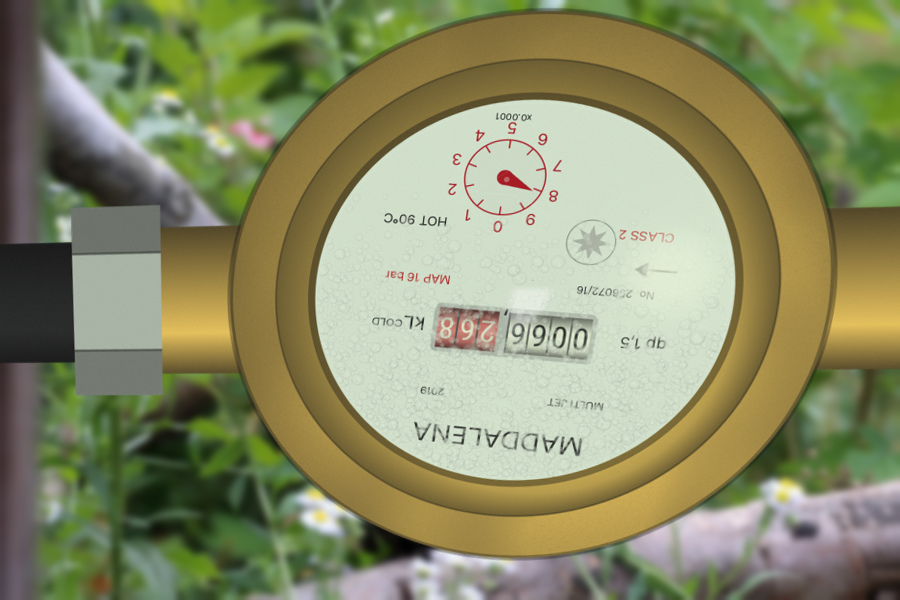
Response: 66.2688 (kL)
